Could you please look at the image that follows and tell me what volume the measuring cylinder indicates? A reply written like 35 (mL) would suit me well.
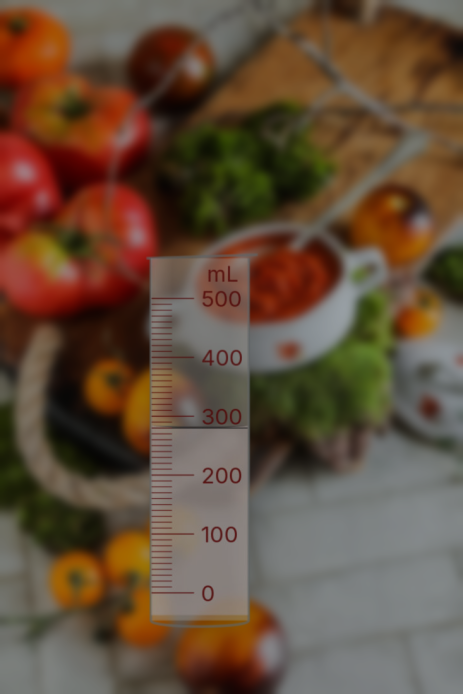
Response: 280 (mL)
